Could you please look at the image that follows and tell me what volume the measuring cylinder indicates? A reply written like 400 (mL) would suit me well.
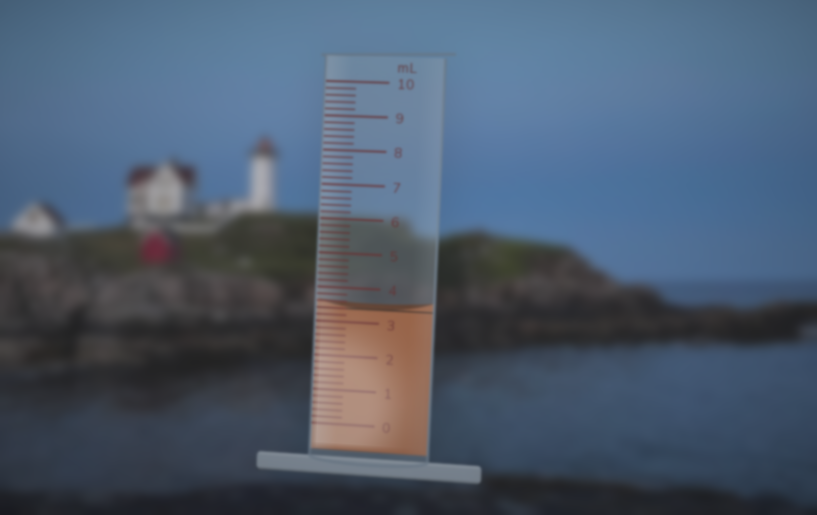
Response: 3.4 (mL)
